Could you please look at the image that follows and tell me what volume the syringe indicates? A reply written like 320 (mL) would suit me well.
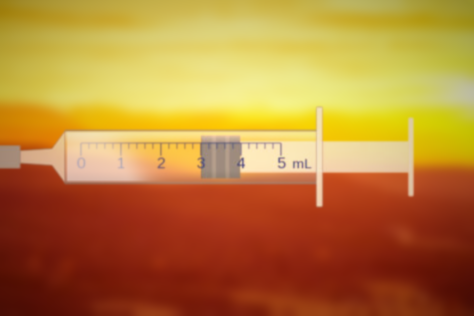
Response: 3 (mL)
